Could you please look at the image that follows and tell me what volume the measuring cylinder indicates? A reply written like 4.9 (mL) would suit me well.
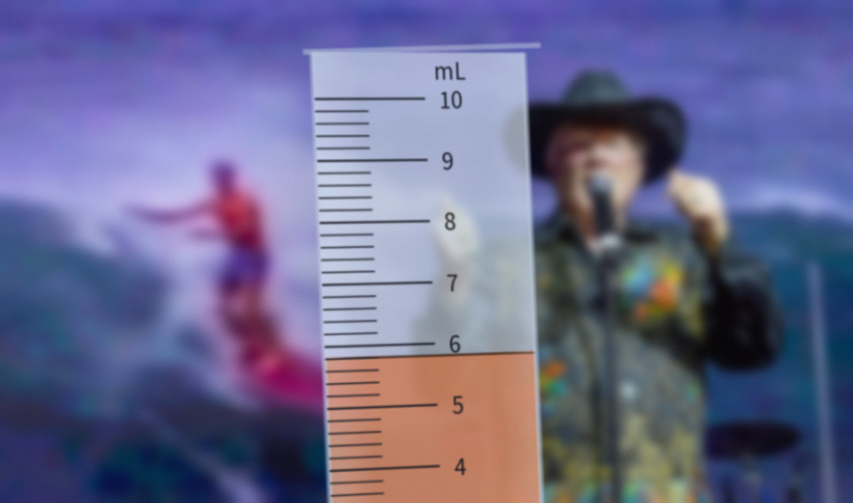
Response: 5.8 (mL)
